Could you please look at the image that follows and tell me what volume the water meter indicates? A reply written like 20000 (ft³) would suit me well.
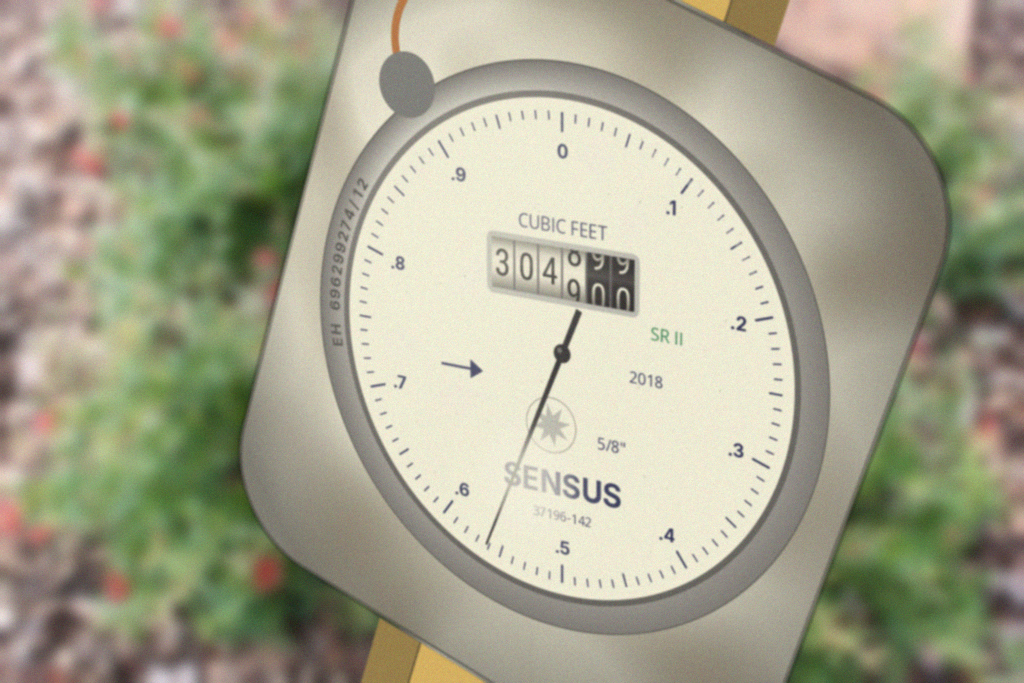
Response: 304899.56 (ft³)
